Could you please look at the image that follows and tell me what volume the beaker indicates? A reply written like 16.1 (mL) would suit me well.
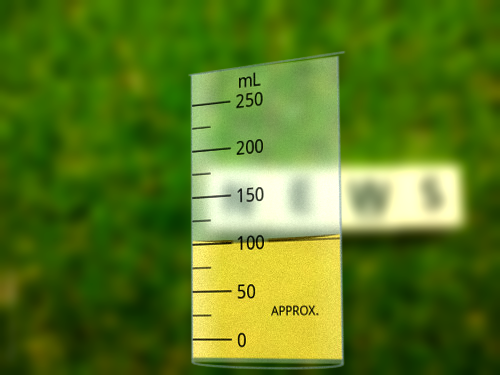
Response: 100 (mL)
